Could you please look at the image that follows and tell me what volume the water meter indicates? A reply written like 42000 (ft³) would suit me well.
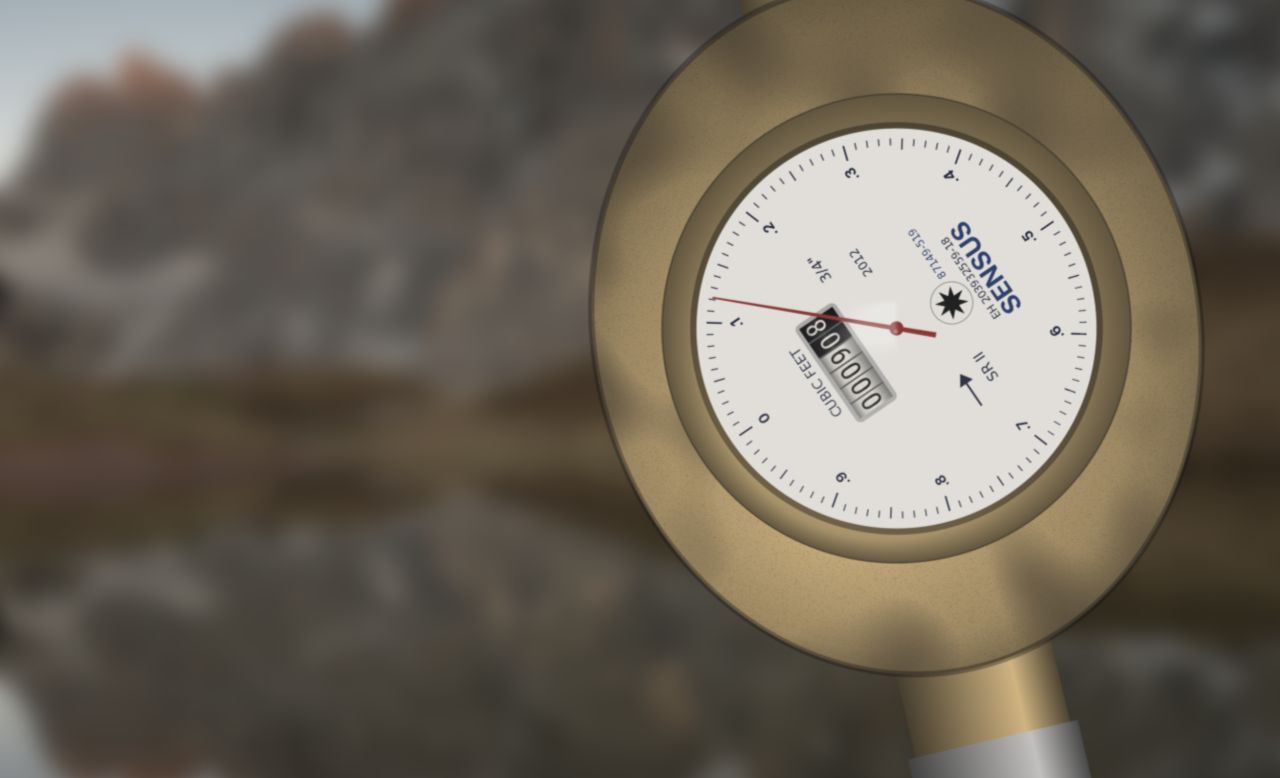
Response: 908.12 (ft³)
